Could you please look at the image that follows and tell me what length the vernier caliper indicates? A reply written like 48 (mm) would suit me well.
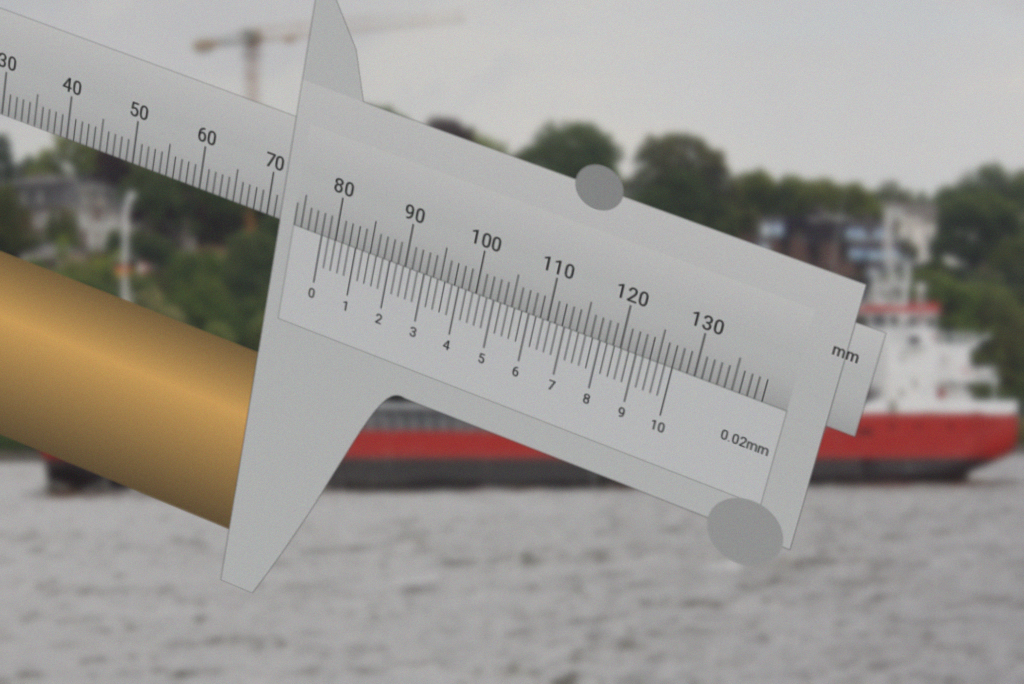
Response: 78.0 (mm)
